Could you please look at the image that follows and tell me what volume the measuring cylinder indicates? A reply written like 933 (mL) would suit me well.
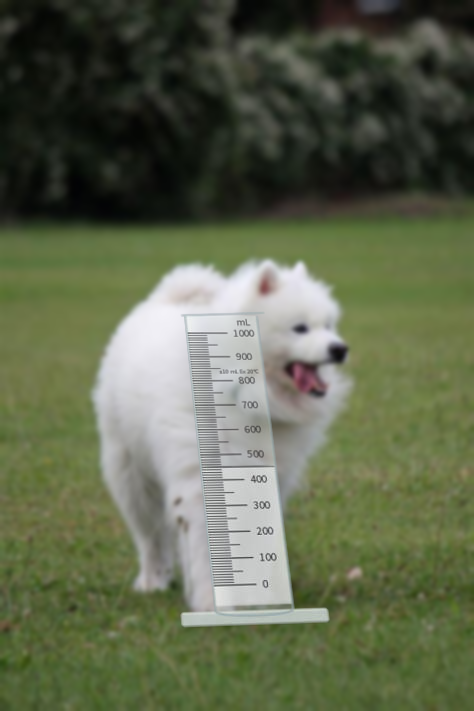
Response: 450 (mL)
